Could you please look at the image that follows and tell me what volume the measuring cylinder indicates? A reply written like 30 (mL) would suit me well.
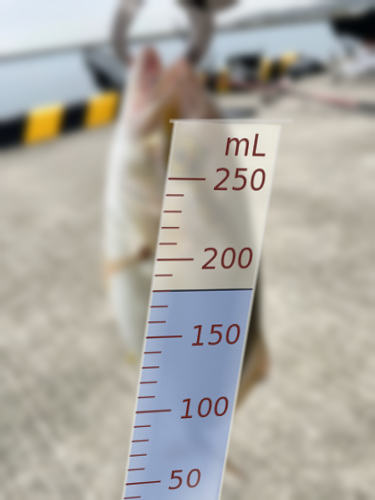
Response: 180 (mL)
